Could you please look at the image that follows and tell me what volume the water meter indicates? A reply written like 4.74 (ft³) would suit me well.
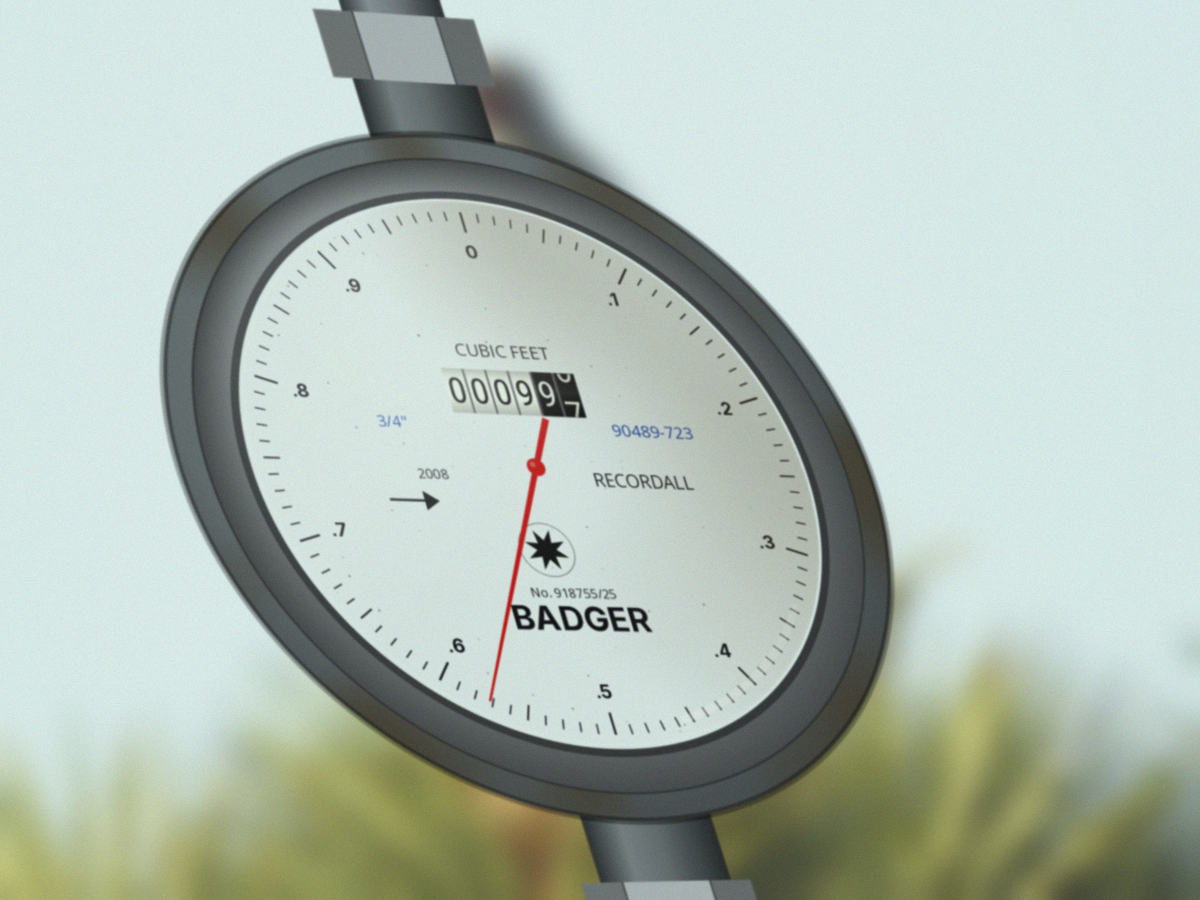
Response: 996.57 (ft³)
